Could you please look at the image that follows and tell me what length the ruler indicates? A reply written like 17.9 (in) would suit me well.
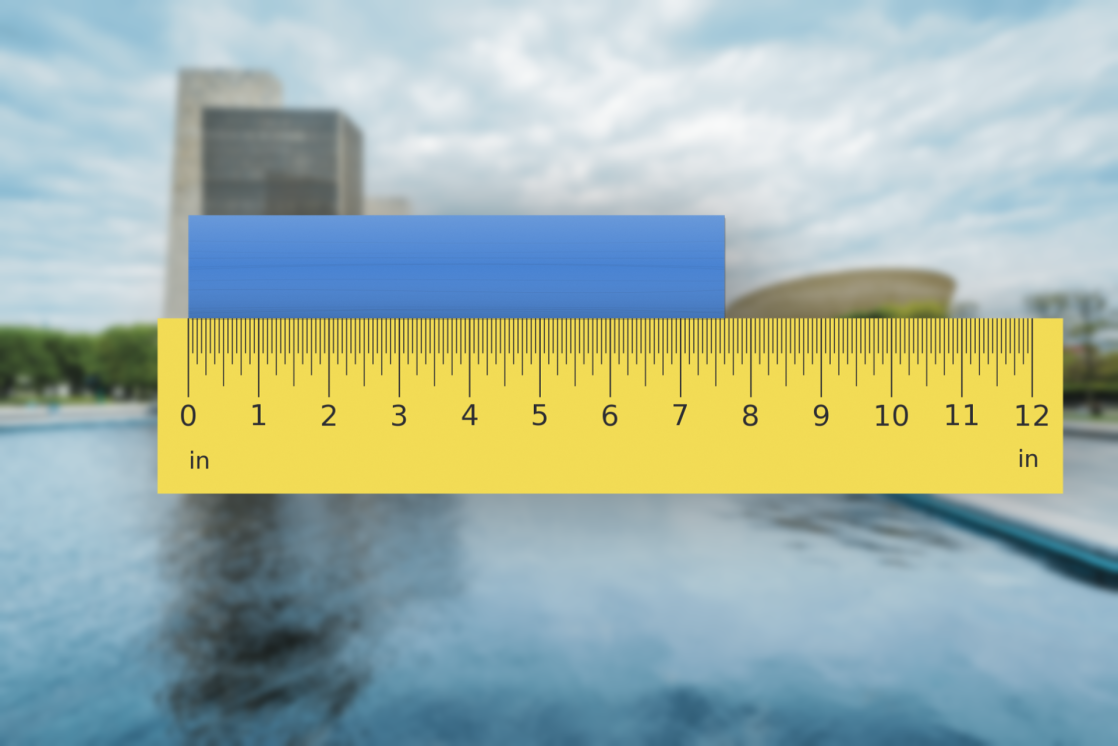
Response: 7.625 (in)
